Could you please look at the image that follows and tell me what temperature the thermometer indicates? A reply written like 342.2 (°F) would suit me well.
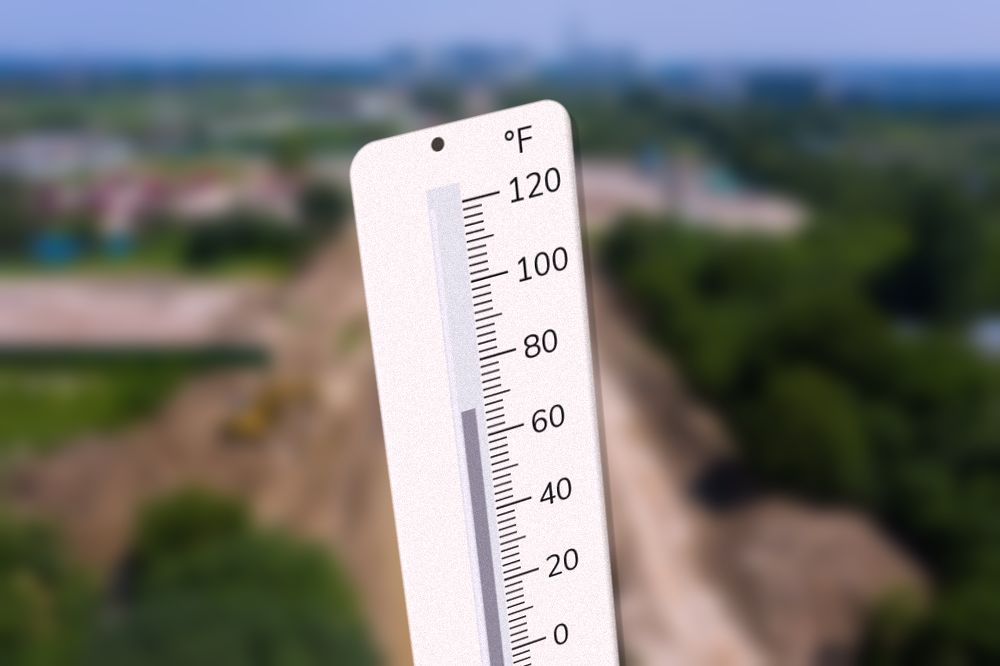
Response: 68 (°F)
